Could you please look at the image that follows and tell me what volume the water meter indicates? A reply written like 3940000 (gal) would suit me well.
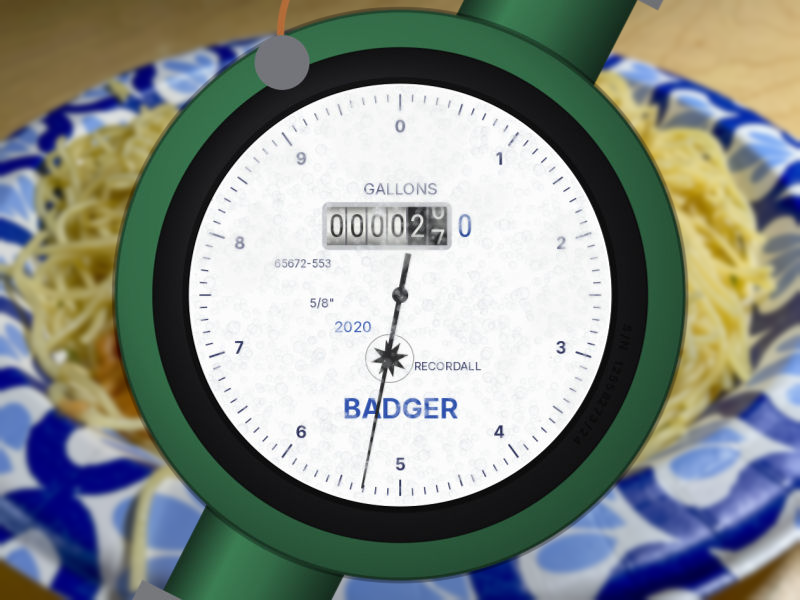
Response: 265.3 (gal)
